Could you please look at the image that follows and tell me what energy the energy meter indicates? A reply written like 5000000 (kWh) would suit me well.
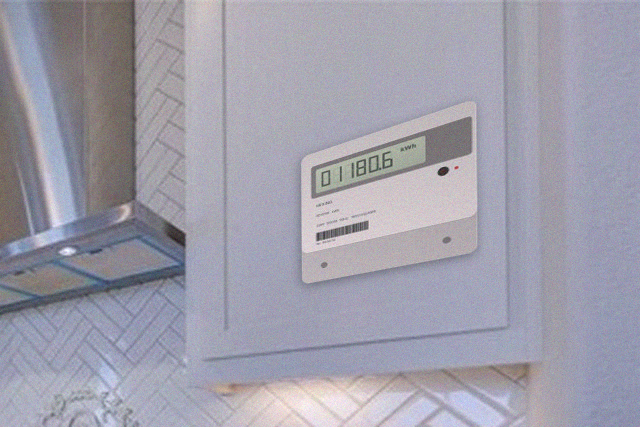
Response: 1180.6 (kWh)
